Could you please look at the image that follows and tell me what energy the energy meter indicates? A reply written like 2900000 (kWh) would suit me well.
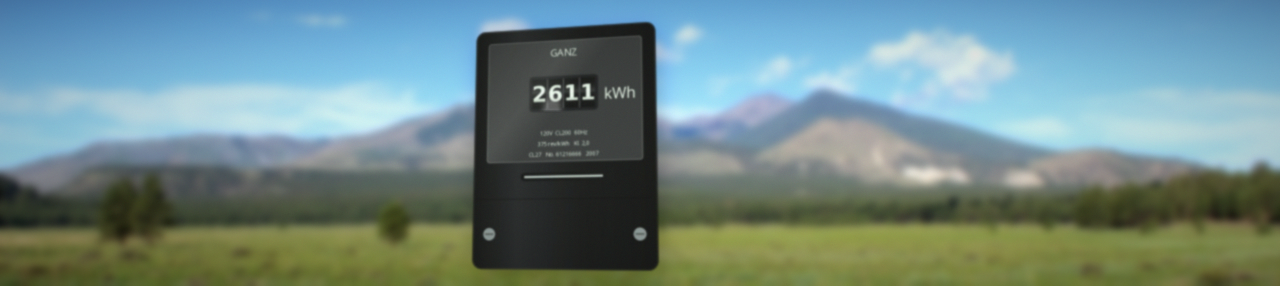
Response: 2611 (kWh)
